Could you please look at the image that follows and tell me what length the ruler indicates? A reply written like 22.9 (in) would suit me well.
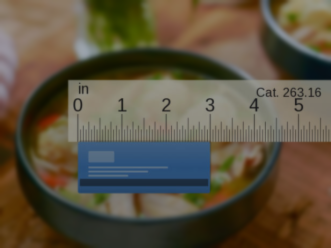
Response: 3 (in)
